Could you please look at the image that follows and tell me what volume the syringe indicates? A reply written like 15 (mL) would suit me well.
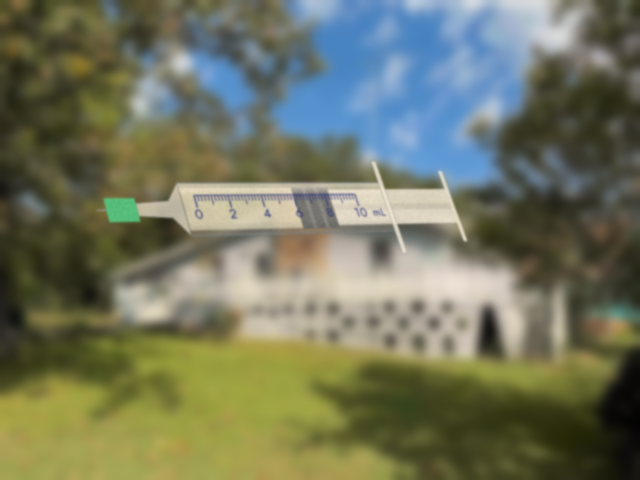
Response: 6 (mL)
